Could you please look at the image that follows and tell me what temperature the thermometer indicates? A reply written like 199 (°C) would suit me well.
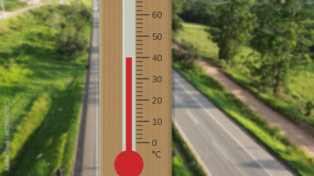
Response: 40 (°C)
